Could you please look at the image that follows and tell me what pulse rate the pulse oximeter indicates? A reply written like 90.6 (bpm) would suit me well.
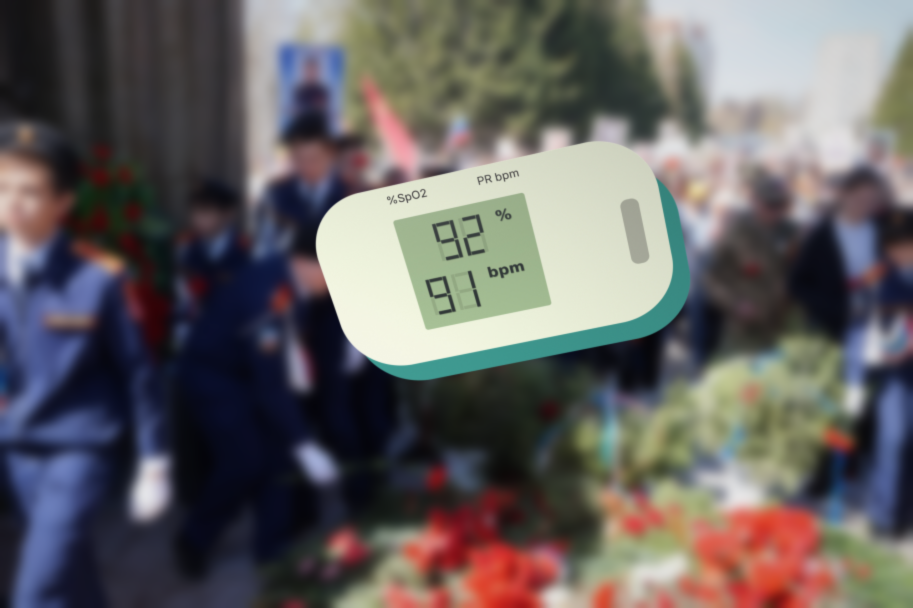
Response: 91 (bpm)
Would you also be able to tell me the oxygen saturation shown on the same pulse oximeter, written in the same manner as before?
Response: 92 (%)
